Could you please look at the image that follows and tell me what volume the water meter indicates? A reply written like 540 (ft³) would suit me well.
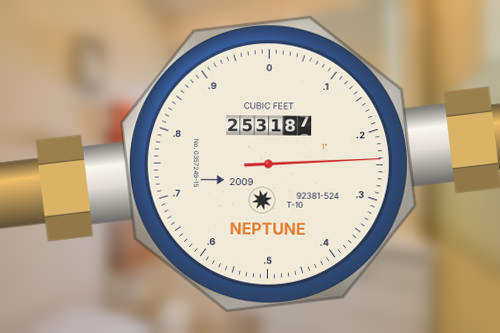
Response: 253187.24 (ft³)
